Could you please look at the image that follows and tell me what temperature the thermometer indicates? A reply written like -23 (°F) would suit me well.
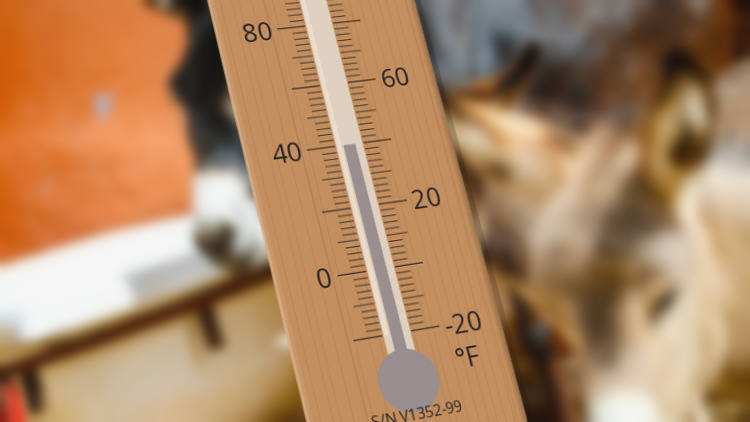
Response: 40 (°F)
